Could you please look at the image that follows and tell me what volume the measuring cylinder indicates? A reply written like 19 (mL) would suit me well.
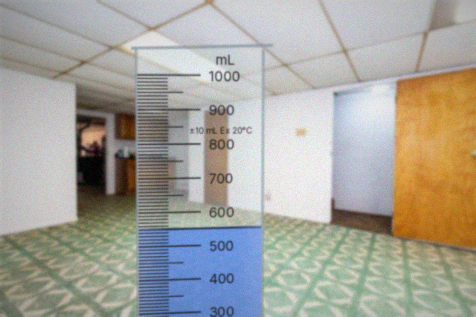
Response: 550 (mL)
